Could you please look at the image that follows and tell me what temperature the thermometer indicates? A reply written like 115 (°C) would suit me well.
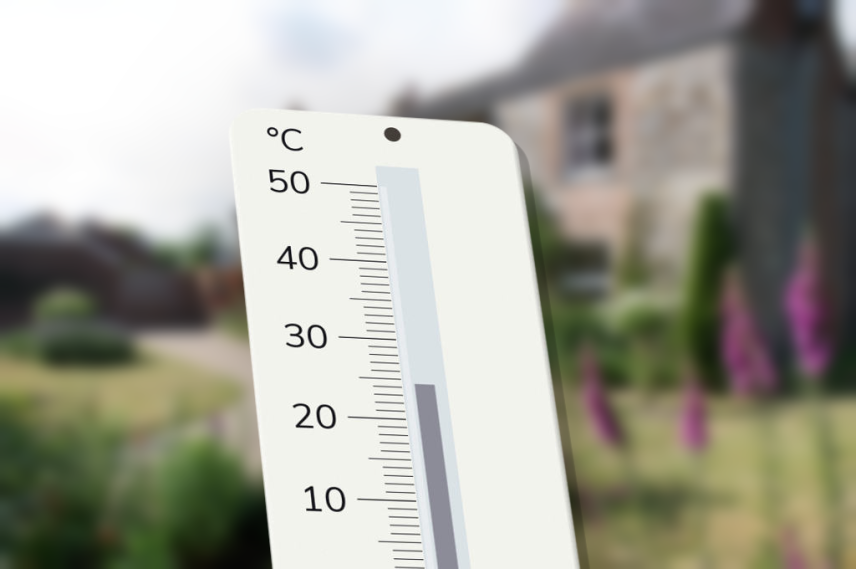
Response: 24.5 (°C)
